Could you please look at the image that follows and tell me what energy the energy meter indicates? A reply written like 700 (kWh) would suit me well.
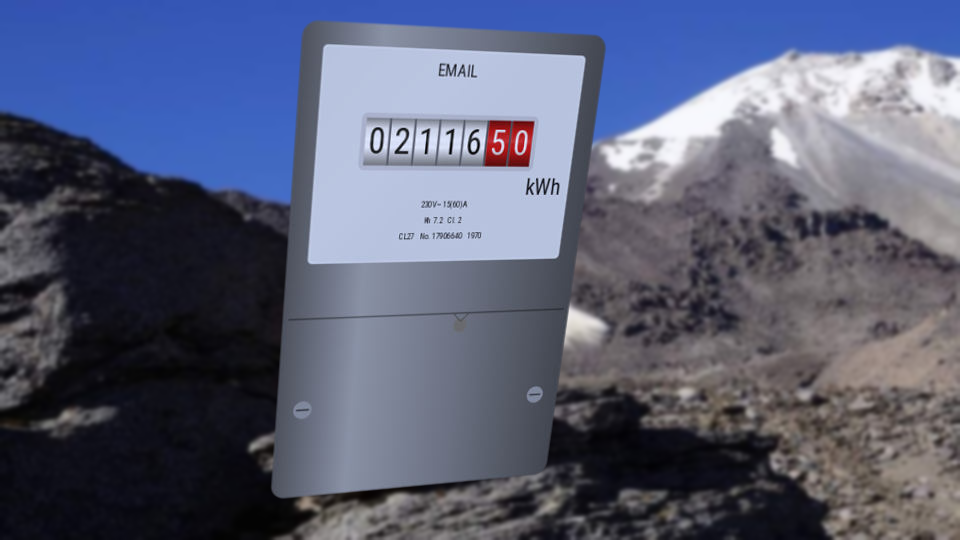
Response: 2116.50 (kWh)
